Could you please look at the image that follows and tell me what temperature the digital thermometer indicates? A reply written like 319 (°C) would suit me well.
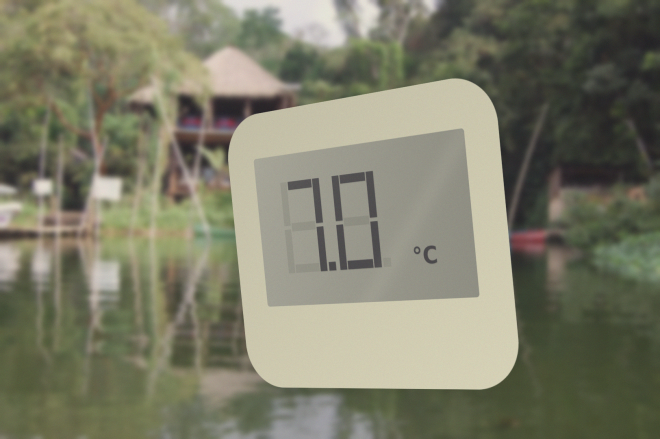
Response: 7.0 (°C)
